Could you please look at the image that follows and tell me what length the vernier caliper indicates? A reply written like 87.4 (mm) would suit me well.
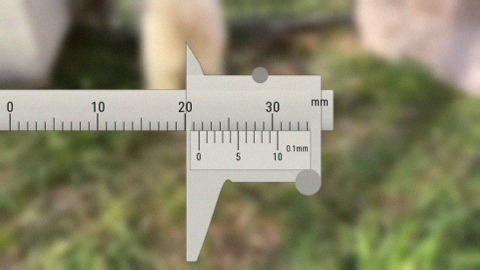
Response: 21.6 (mm)
